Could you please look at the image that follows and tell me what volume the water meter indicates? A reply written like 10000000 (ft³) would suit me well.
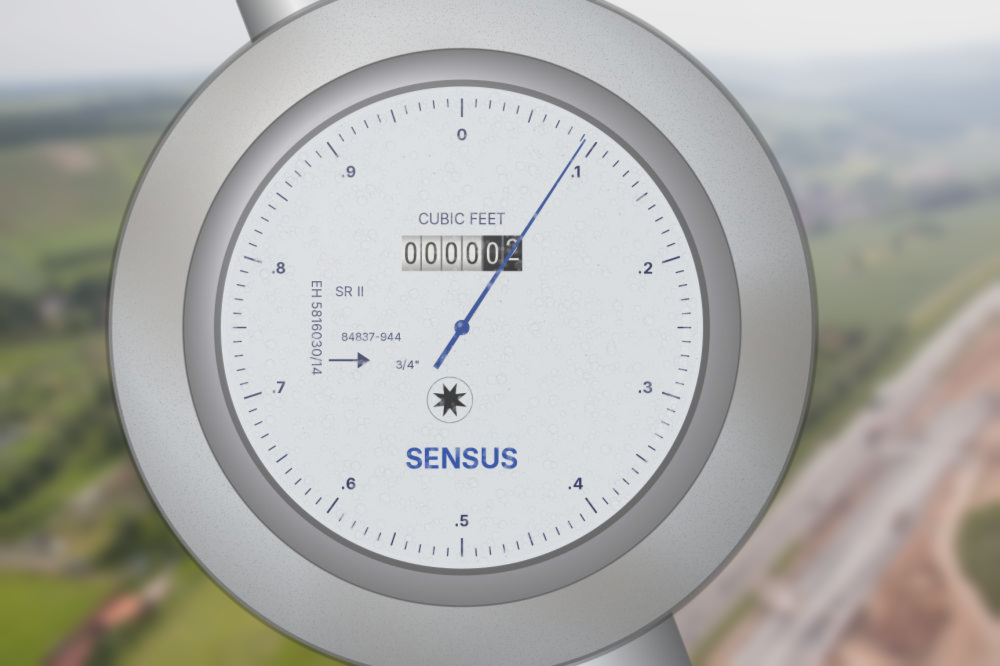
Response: 2.09 (ft³)
